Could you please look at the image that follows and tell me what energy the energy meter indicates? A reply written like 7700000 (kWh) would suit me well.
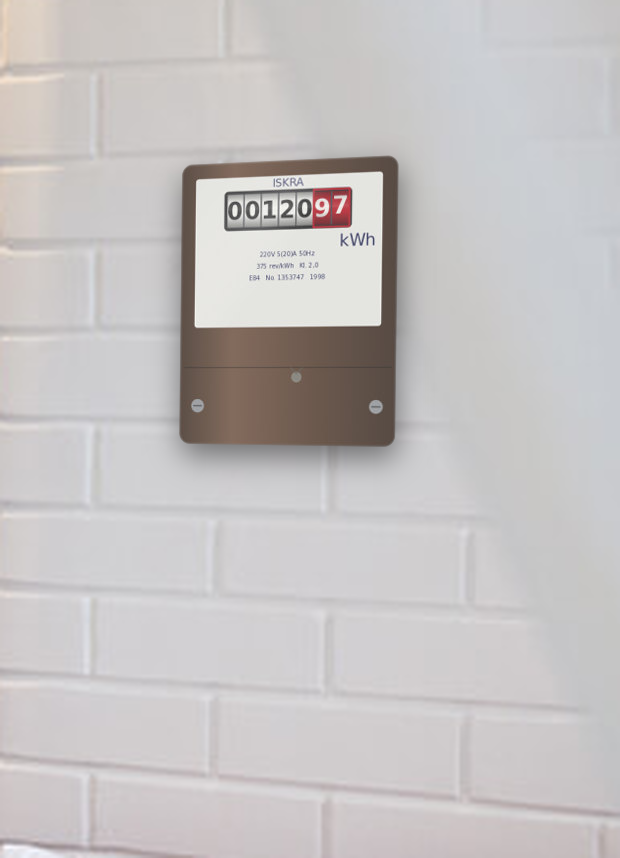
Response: 120.97 (kWh)
